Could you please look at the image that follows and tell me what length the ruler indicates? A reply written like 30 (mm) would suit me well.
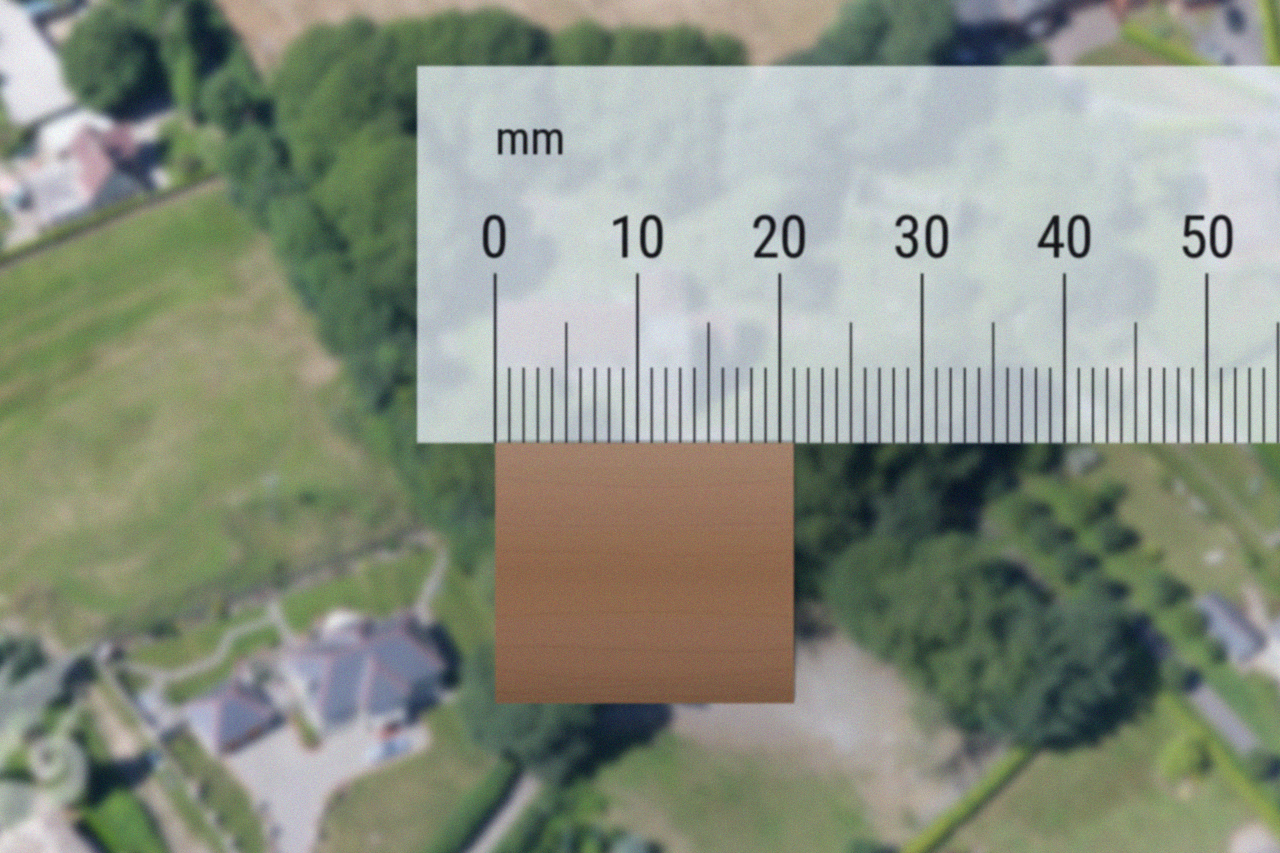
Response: 21 (mm)
